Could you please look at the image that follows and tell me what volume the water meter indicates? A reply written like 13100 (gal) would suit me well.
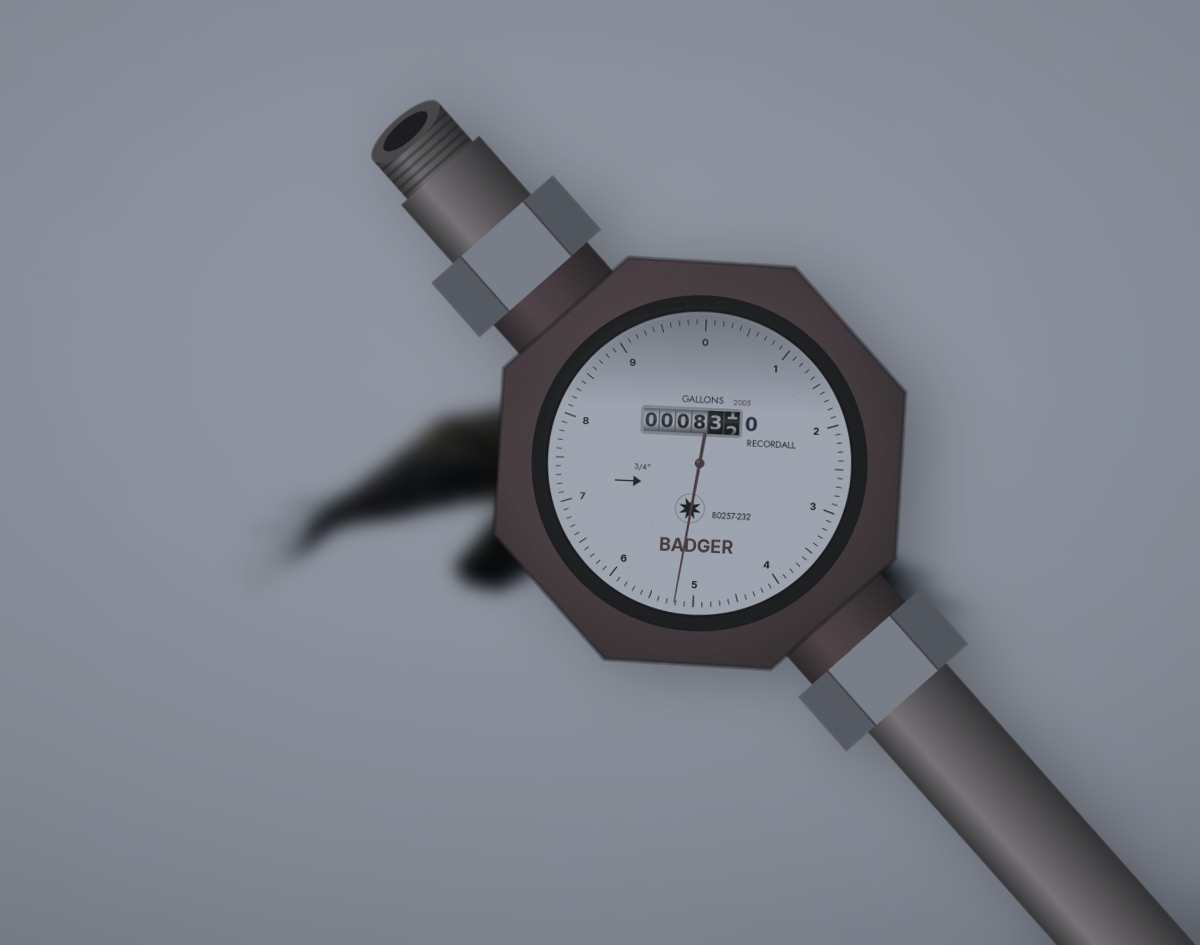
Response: 8315.2 (gal)
